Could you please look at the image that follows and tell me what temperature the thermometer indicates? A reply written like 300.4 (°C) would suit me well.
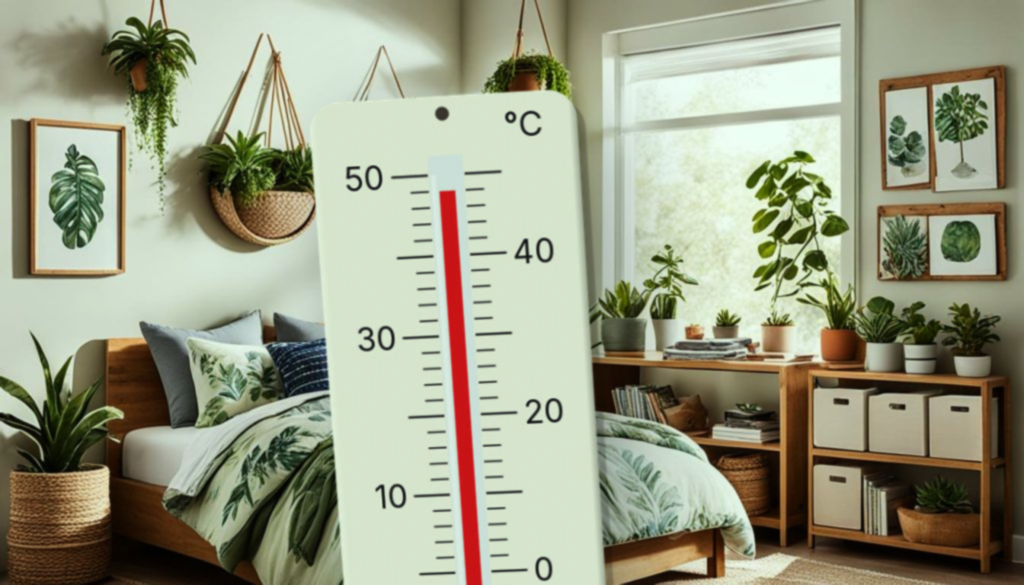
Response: 48 (°C)
